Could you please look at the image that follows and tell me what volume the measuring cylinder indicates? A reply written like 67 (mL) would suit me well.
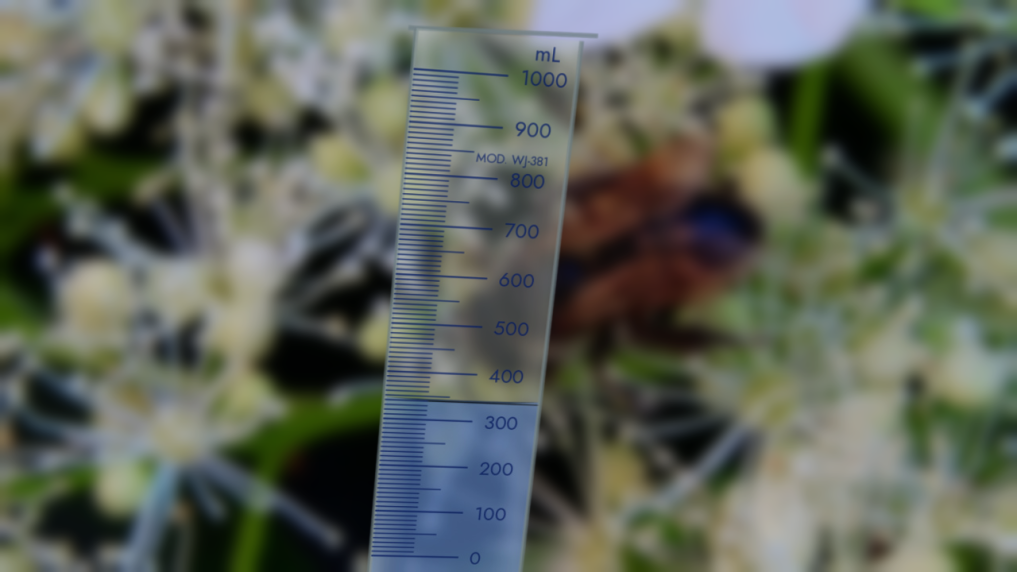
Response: 340 (mL)
